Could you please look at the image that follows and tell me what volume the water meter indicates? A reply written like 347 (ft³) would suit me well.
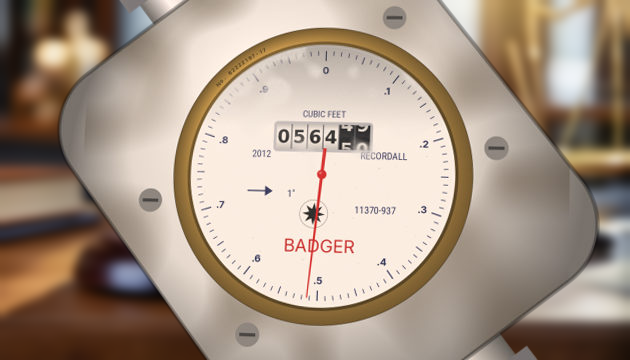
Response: 56449.51 (ft³)
